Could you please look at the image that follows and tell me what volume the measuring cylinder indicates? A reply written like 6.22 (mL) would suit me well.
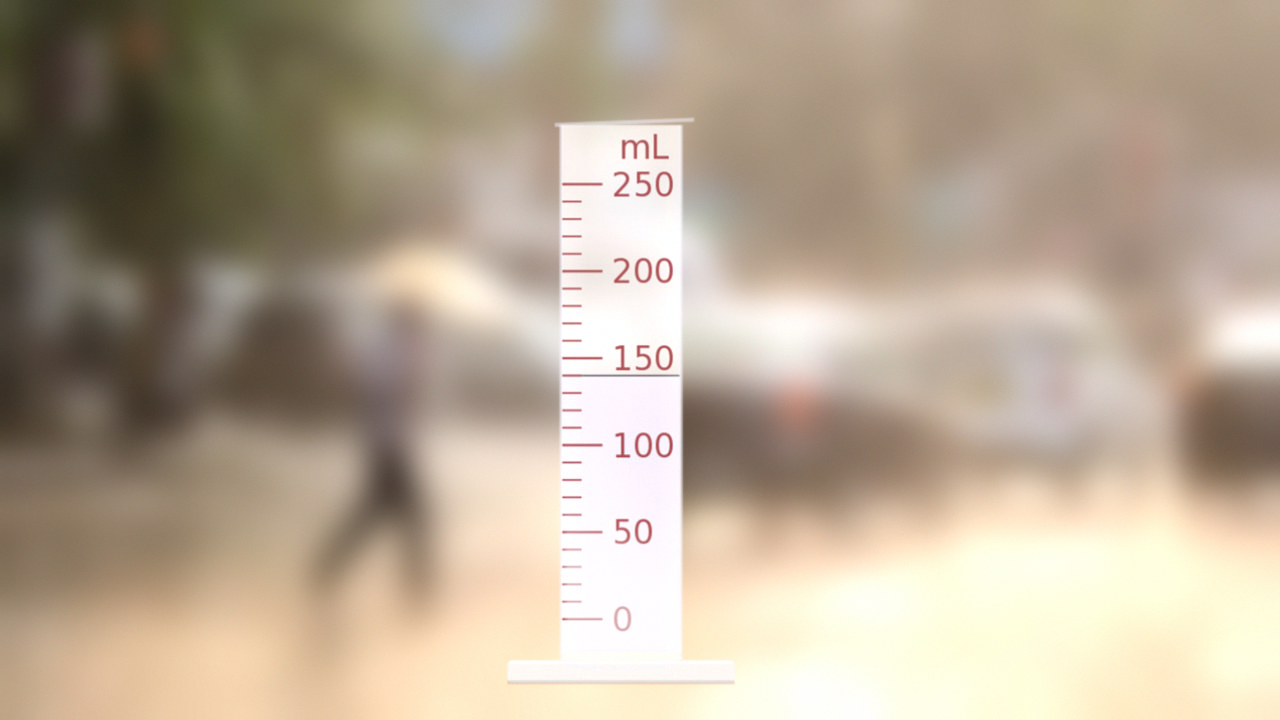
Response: 140 (mL)
